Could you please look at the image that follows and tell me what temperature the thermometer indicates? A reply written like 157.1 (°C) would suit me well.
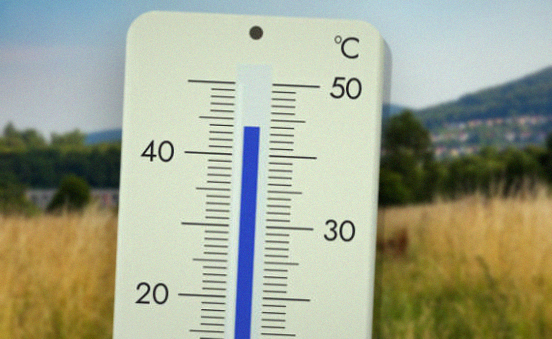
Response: 44 (°C)
